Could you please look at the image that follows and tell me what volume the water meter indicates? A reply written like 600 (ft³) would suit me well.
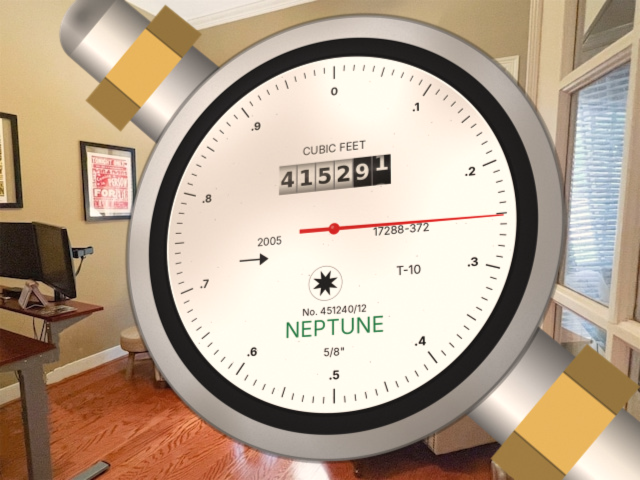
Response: 415291.25 (ft³)
